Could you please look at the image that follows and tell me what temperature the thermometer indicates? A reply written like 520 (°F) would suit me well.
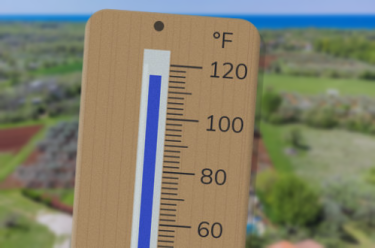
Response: 116 (°F)
